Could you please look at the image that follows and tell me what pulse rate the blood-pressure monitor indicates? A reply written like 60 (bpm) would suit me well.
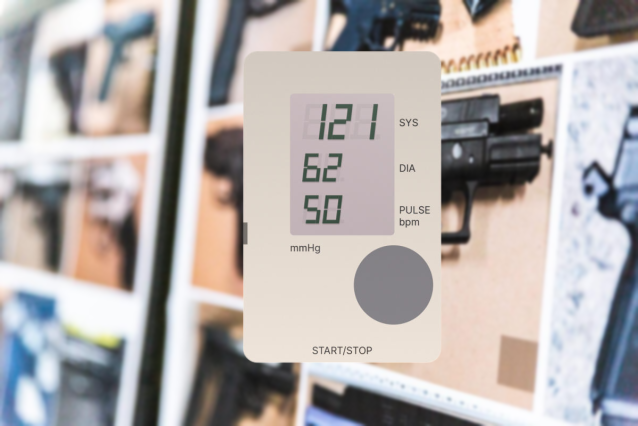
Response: 50 (bpm)
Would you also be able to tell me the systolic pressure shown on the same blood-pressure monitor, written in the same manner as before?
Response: 121 (mmHg)
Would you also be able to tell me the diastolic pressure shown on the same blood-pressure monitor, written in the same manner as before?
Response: 62 (mmHg)
